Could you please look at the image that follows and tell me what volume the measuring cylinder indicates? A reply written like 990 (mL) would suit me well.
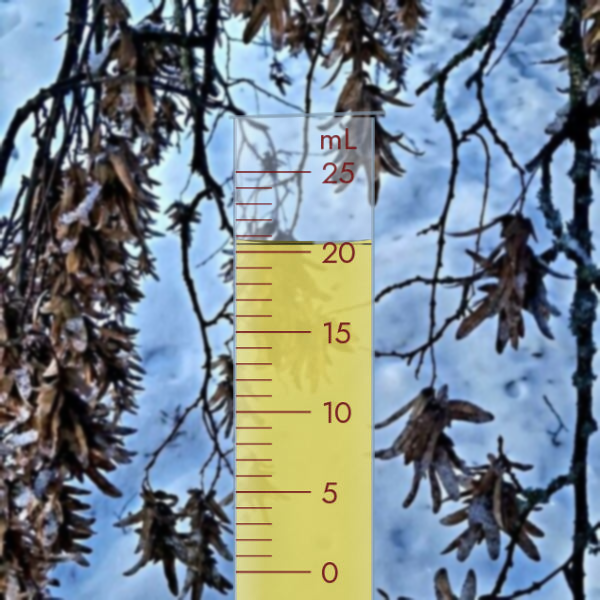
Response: 20.5 (mL)
